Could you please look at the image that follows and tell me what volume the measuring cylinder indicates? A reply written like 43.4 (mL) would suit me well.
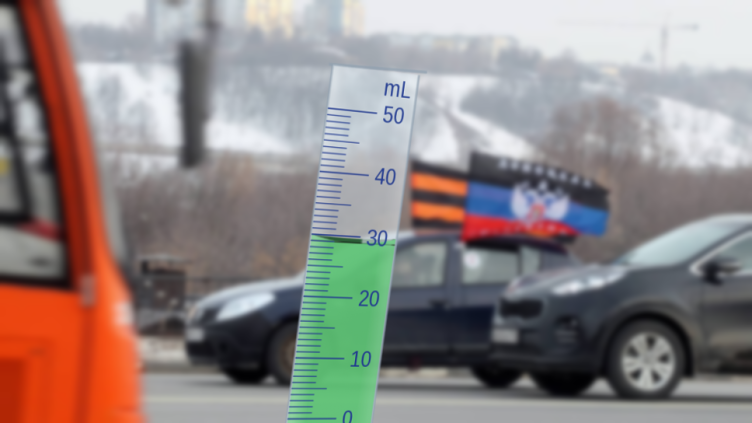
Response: 29 (mL)
